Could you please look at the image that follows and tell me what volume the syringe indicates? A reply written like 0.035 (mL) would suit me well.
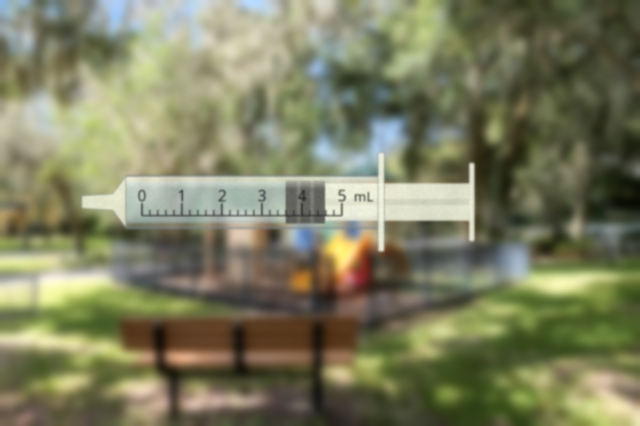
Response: 3.6 (mL)
